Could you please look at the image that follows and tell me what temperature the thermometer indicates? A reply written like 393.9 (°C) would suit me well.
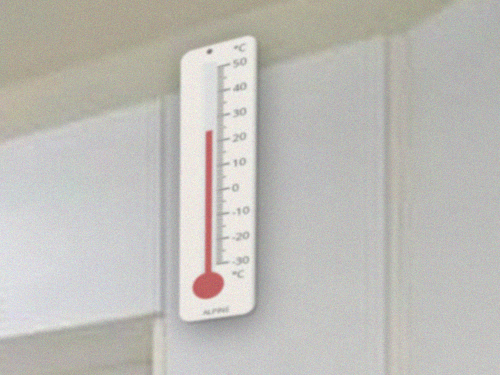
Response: 25 (°C)
